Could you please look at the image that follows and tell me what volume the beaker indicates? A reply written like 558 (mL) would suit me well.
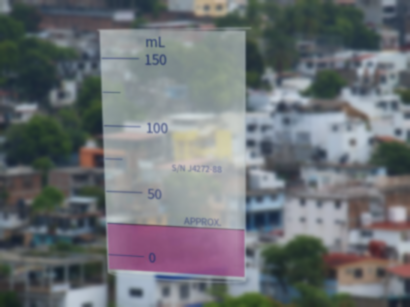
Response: 25 (mL)
